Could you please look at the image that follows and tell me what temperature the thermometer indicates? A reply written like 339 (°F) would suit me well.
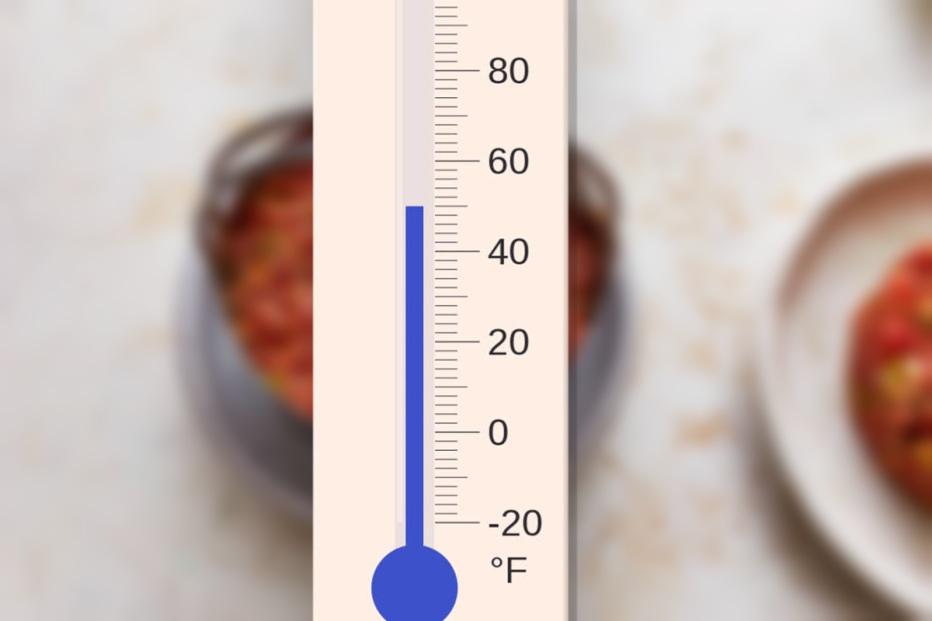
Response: 50 (°F)
